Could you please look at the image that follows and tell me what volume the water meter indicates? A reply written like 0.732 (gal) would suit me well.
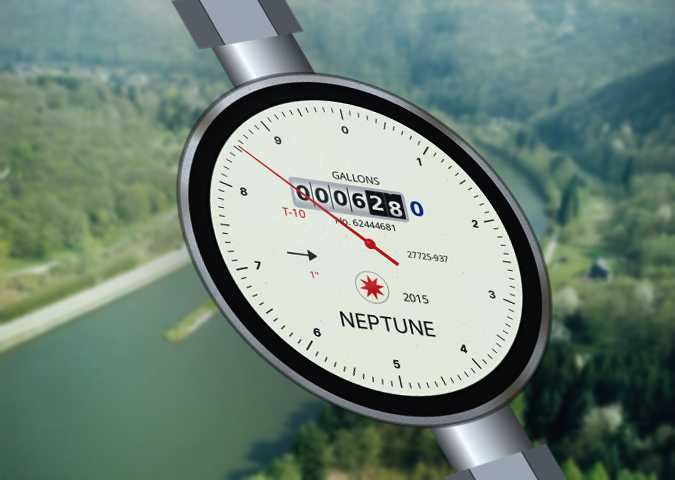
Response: 6278.5 (gal)
